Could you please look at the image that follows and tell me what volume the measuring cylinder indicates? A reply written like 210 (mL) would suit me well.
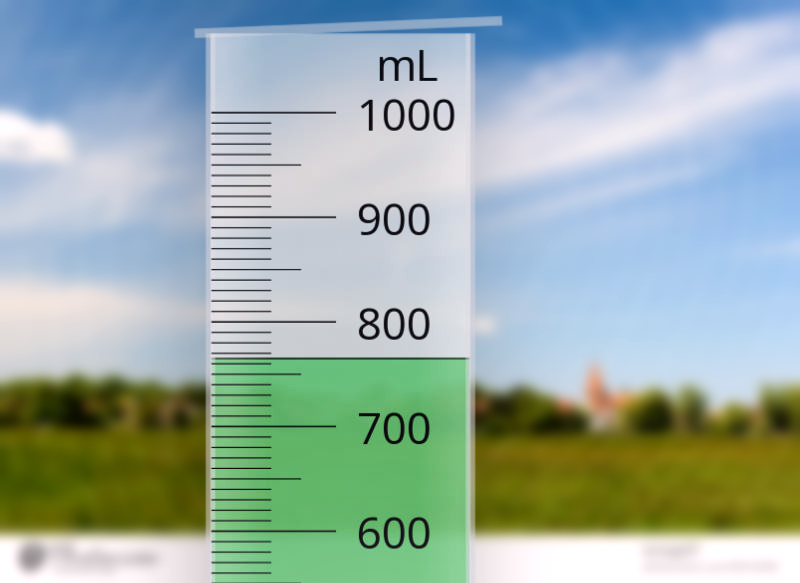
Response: 765 (mL)
